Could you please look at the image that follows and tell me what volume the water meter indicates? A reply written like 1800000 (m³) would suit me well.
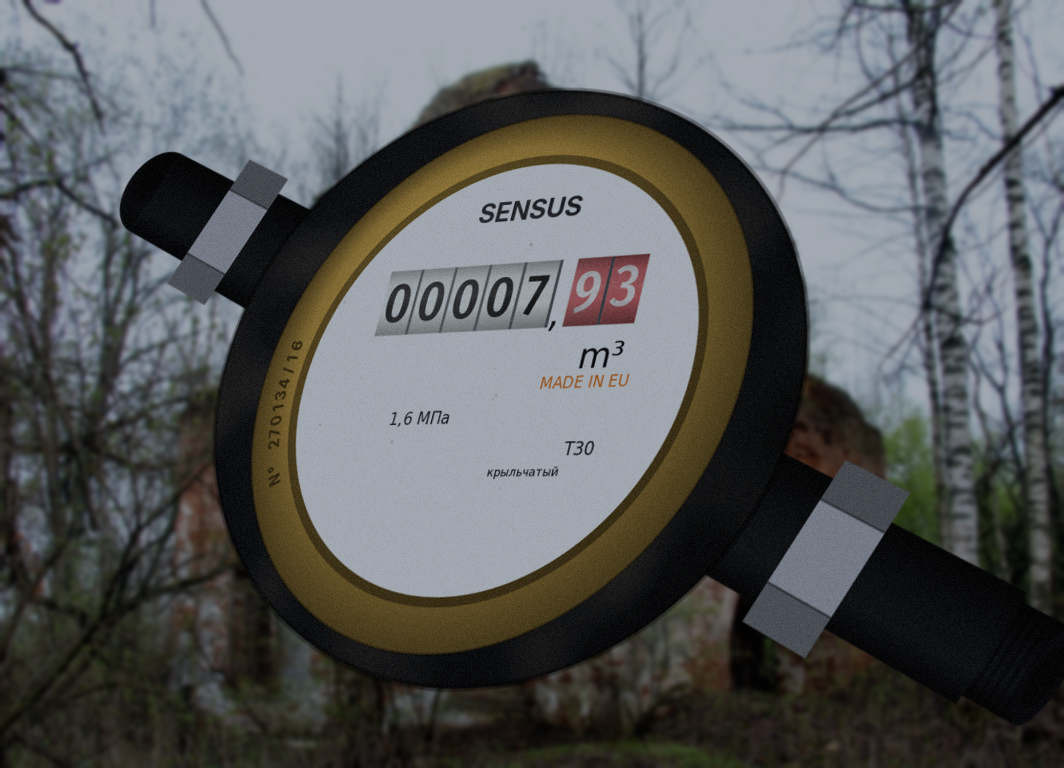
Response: 7.93 (m³)
